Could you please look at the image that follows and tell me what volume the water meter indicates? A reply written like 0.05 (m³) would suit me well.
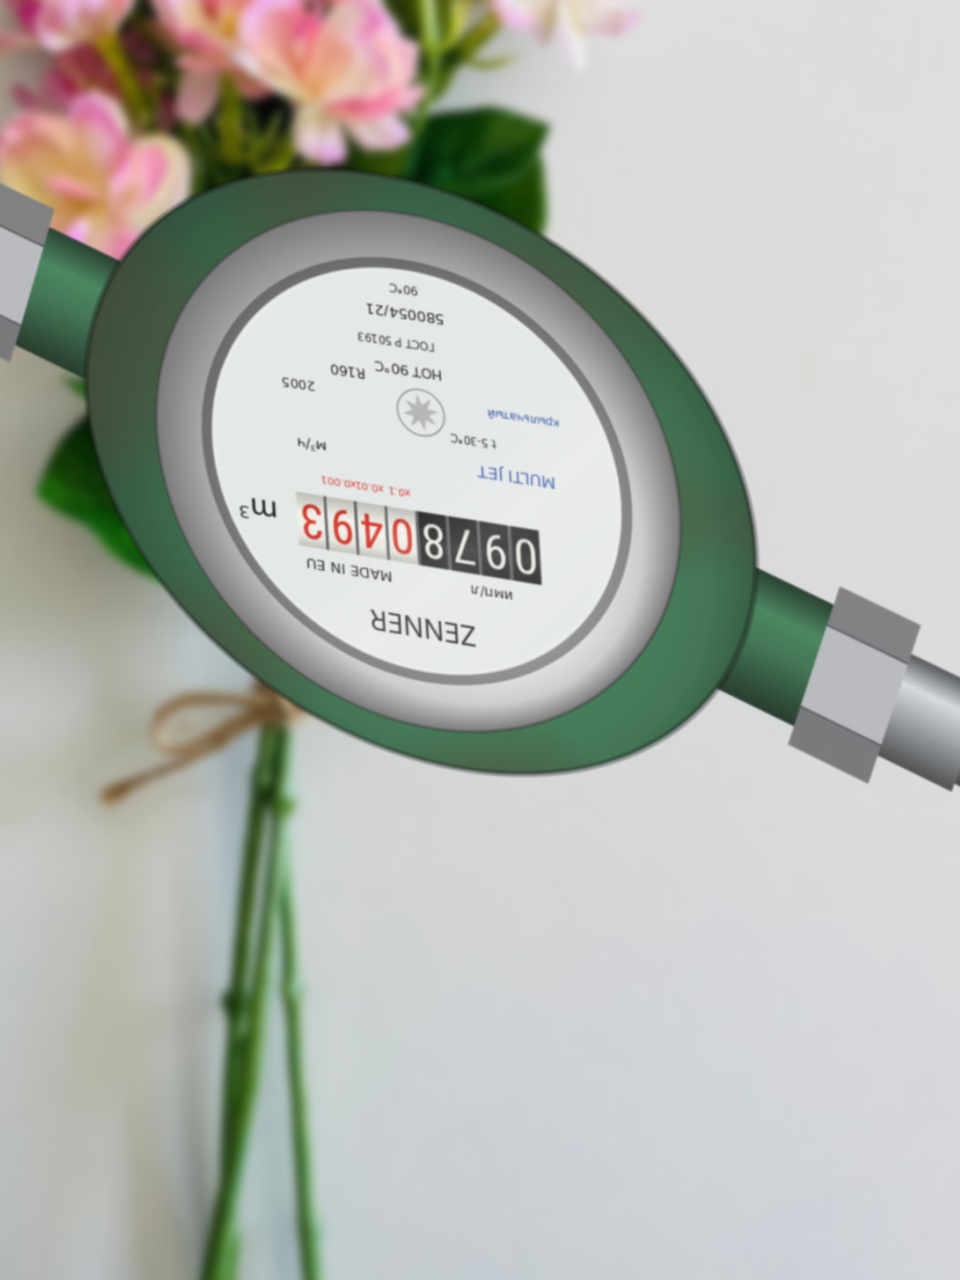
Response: 978.0493 (m³)
